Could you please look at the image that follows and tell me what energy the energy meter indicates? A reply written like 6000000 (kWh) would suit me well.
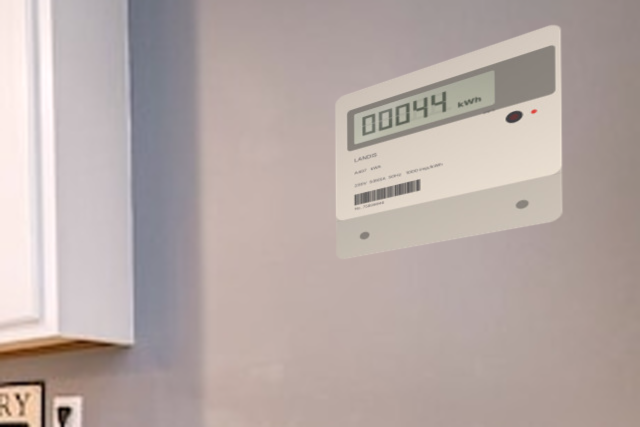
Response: 44 (kWh)
